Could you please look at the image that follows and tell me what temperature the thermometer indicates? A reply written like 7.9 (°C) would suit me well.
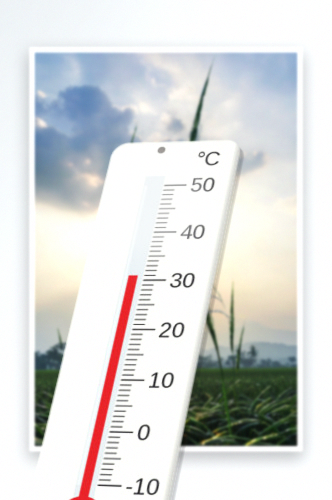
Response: 31 (°C)
